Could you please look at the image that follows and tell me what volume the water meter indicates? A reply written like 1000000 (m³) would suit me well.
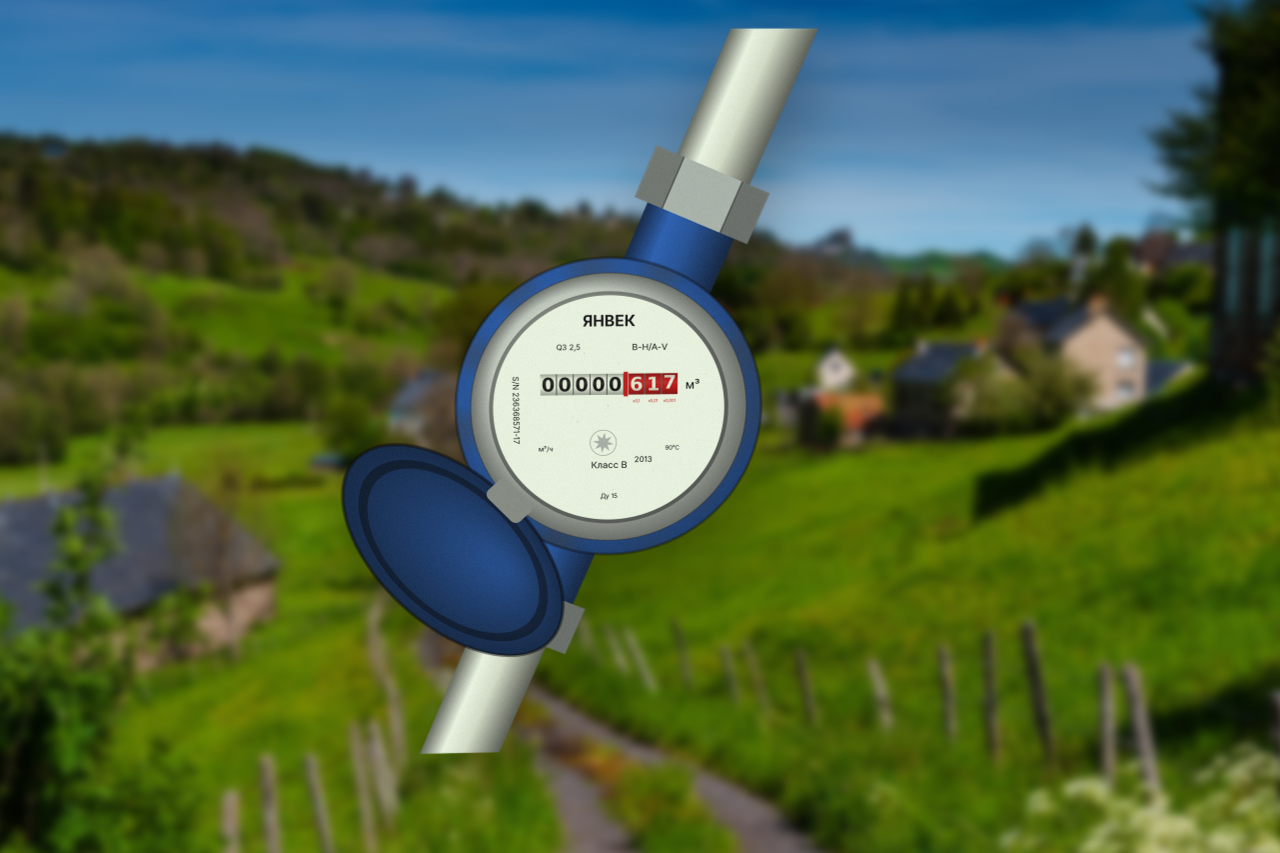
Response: 0.617 (m³)
